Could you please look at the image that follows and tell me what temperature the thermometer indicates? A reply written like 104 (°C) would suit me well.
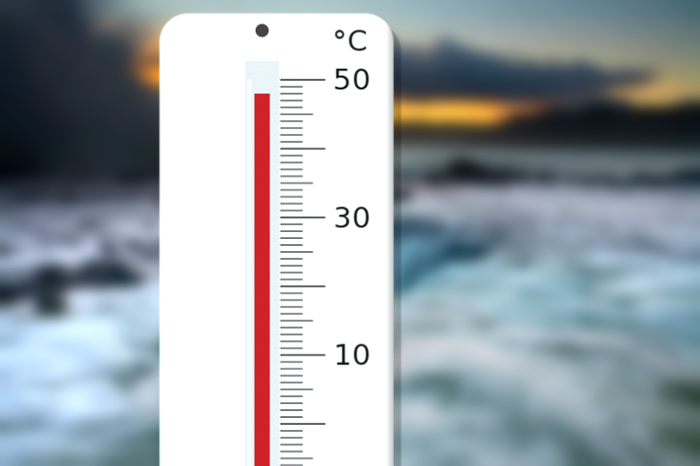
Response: 48 (°C)
